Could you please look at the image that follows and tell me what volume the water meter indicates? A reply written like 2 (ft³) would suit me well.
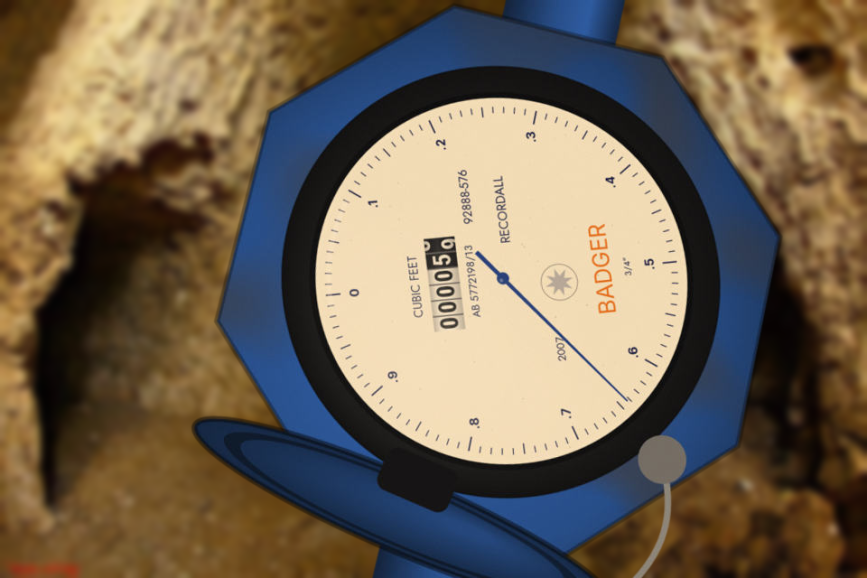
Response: 58.64 (ft³)
